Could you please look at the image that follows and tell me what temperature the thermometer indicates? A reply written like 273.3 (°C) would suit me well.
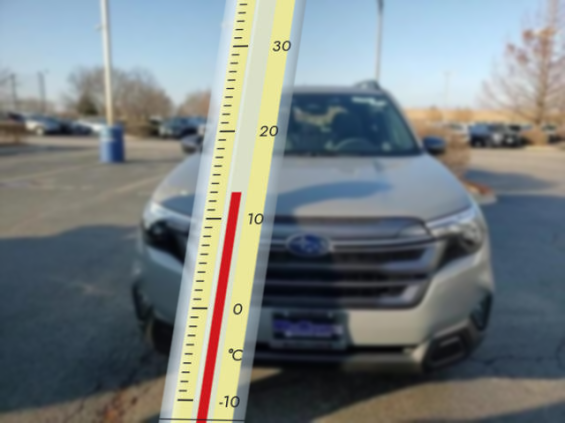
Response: 13 (°C)
